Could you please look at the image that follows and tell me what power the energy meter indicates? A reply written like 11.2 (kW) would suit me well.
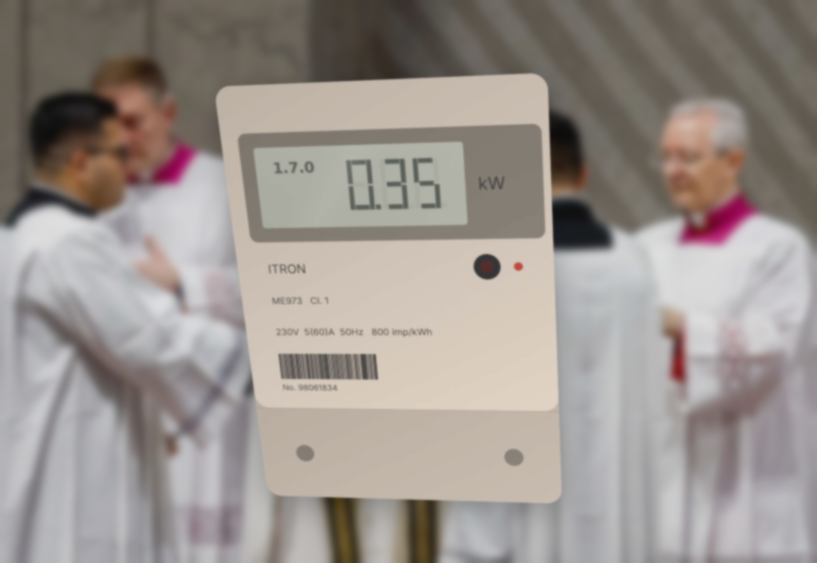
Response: 0.35 (kW)
